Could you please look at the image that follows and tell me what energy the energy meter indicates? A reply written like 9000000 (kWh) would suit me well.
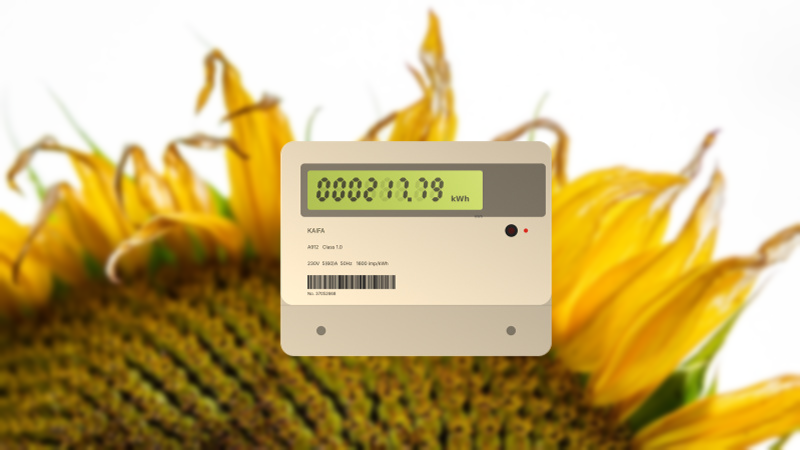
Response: 217.79 (kWh)
